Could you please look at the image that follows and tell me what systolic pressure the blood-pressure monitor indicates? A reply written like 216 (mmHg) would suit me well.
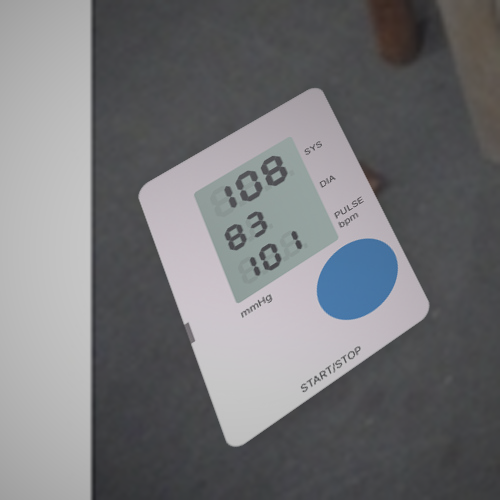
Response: 108 (mmHg)
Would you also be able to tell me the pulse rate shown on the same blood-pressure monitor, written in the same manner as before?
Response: 101 (bpm)
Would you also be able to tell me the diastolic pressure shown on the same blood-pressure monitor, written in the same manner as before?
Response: 83 (mmHg)
